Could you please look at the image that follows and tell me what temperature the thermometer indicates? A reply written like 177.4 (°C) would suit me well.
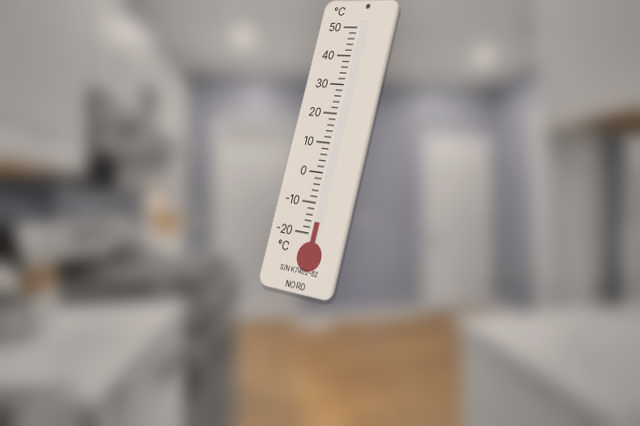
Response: -16 (°C)
